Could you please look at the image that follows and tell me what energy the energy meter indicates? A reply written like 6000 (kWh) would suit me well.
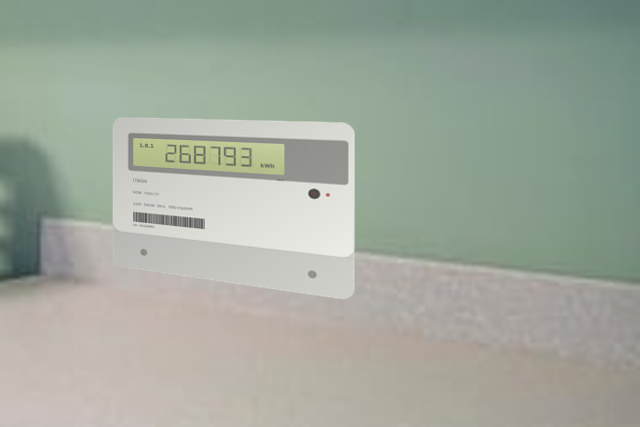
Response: 268793 (kWh)
